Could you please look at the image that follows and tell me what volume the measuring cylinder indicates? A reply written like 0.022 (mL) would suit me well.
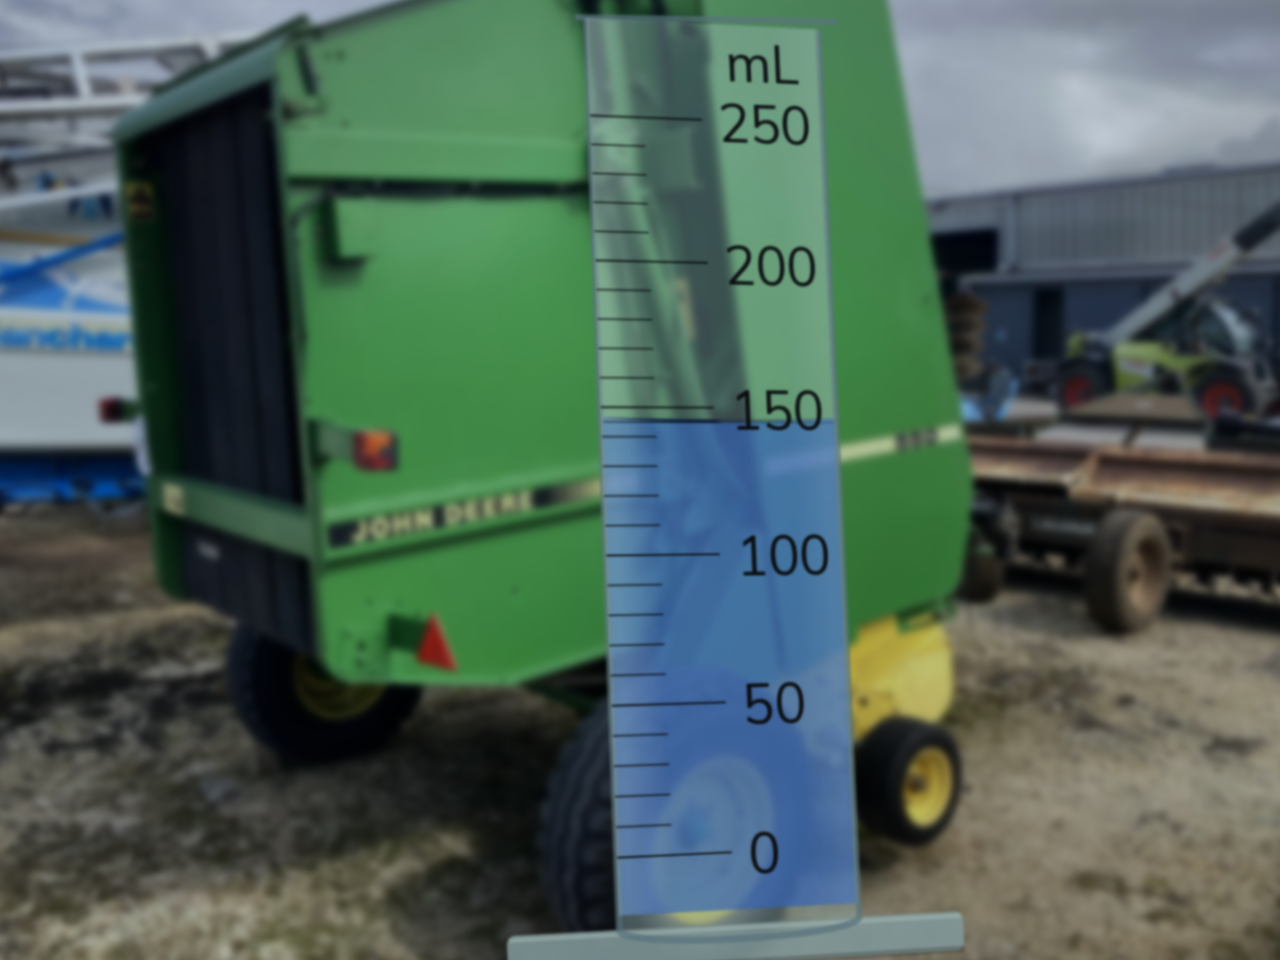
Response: 145 (mL)
